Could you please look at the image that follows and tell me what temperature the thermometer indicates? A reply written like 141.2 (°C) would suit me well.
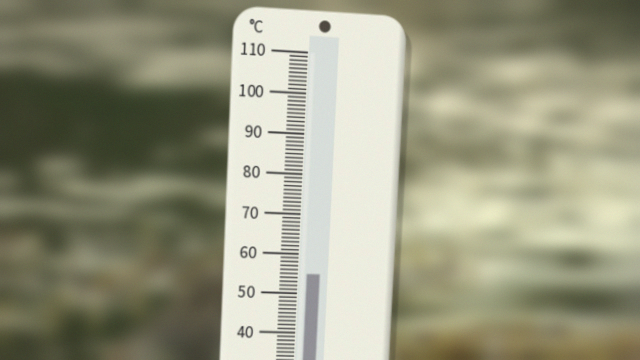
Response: 55 (°C)
